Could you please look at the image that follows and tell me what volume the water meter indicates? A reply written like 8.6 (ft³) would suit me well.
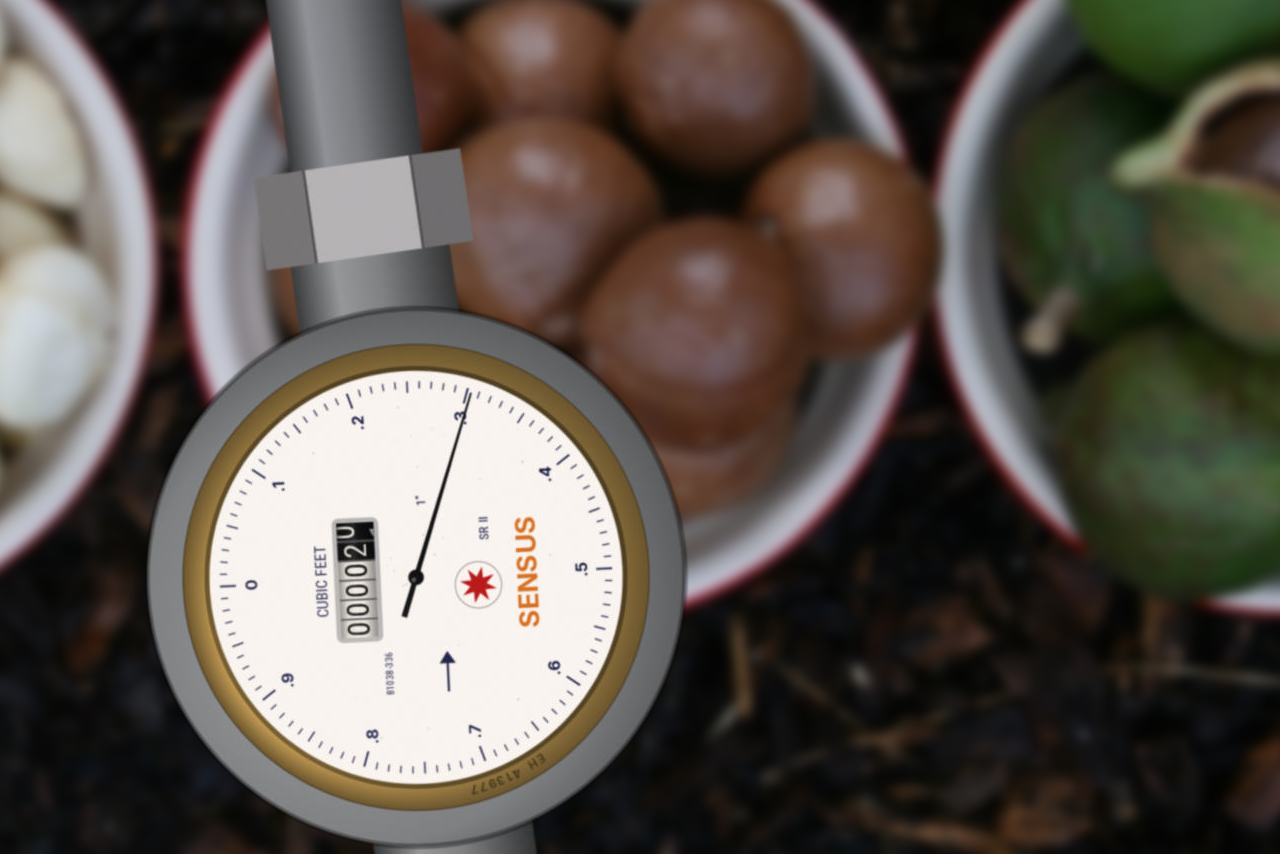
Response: 20.30 (ft³)
